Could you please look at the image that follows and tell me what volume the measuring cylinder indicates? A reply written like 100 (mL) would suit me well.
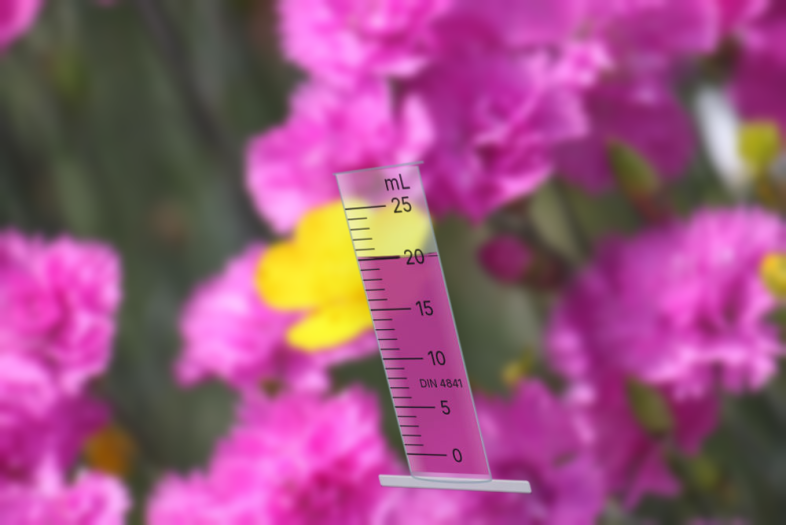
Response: 20 (mL)
